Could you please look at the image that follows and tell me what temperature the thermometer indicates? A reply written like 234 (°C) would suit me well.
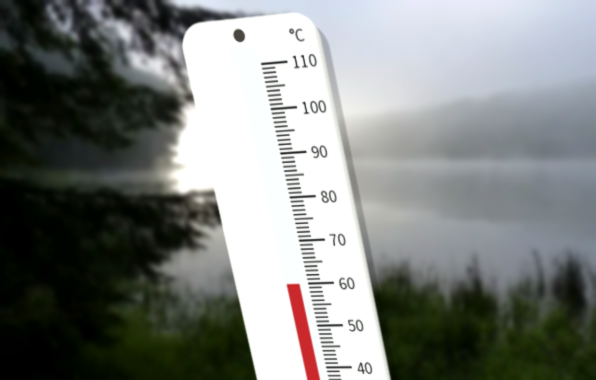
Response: 60 (°C)
